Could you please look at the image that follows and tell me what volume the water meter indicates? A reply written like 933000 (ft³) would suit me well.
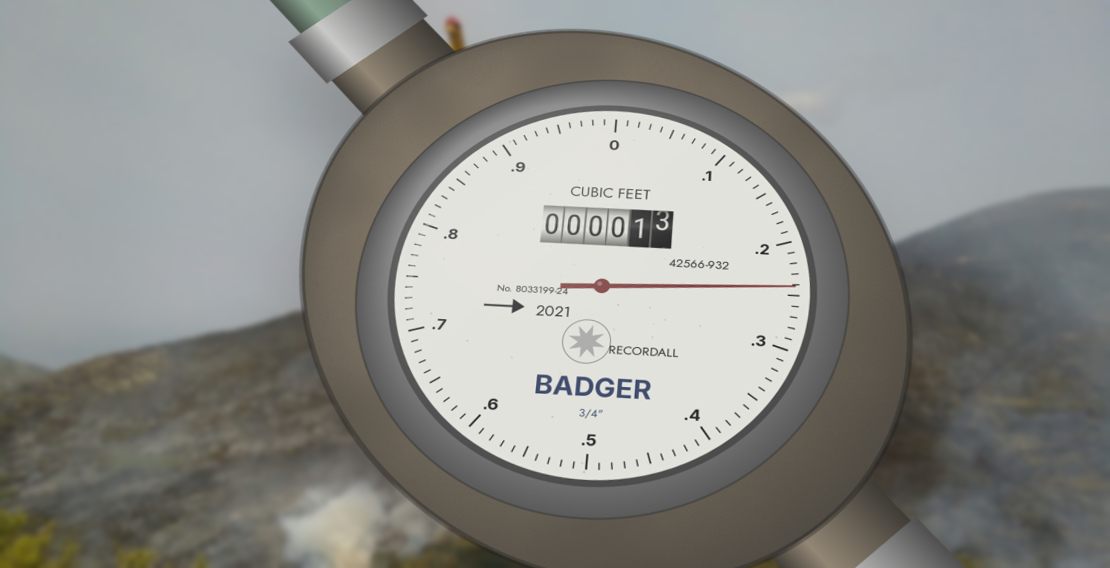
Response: 13.24 (ft³)
